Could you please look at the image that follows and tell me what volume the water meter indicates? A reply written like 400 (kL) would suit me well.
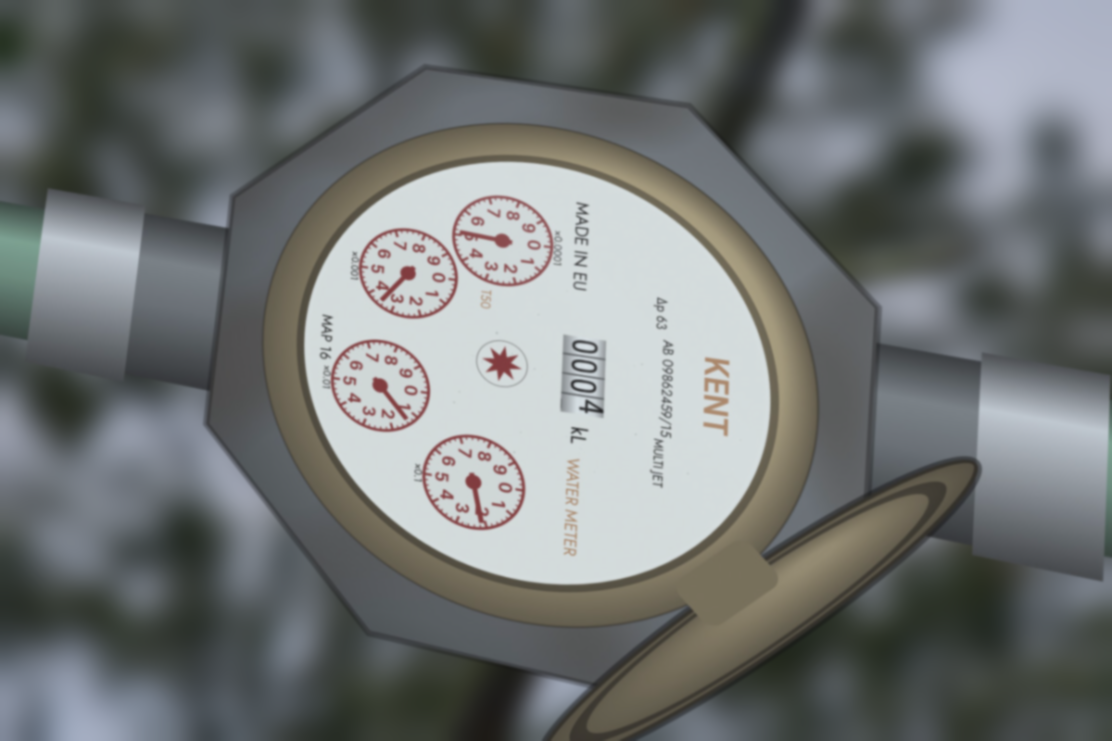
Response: 4.2135 (kL)
